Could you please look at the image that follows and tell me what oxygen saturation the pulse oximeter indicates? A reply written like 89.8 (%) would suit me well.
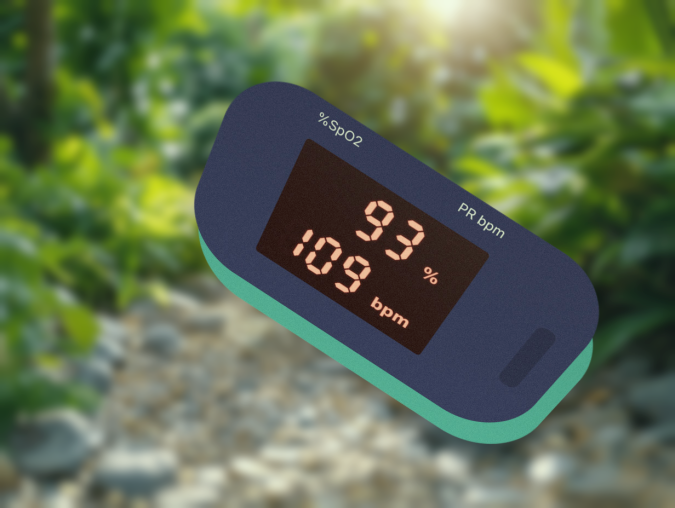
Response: 93 (%)
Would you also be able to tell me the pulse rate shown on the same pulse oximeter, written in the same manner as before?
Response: 109 (bpm)
